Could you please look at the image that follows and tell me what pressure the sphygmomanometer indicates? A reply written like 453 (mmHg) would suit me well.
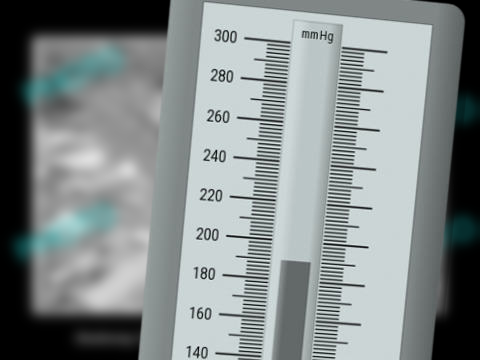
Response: 190 (mmHg)
